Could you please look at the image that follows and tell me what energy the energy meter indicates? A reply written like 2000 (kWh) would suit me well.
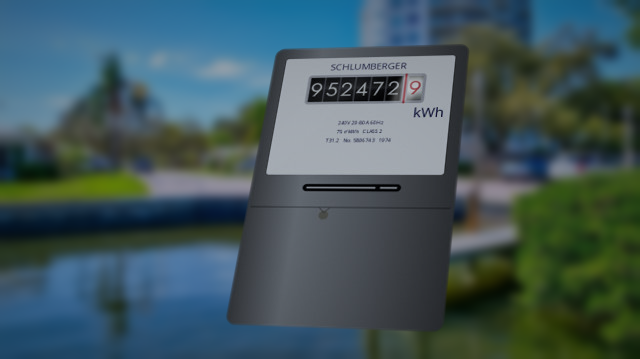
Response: 952472.9 (kWh)
